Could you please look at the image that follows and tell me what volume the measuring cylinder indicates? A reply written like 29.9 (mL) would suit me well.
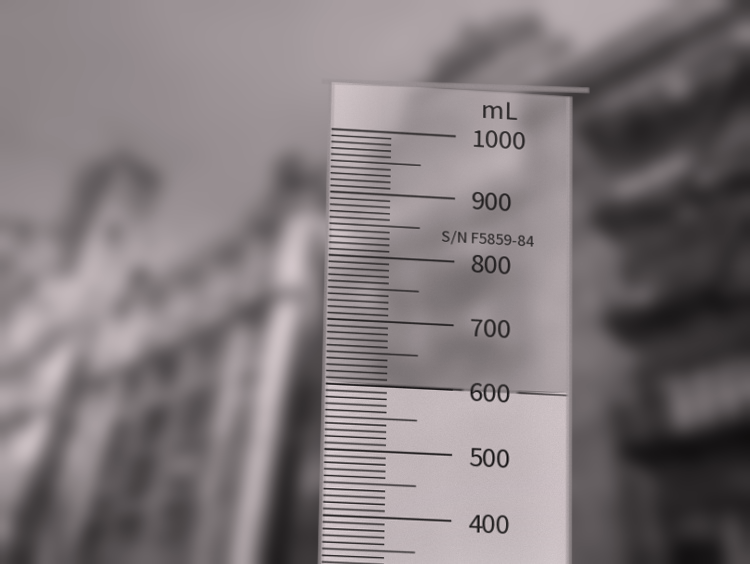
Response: 600 (mL)
